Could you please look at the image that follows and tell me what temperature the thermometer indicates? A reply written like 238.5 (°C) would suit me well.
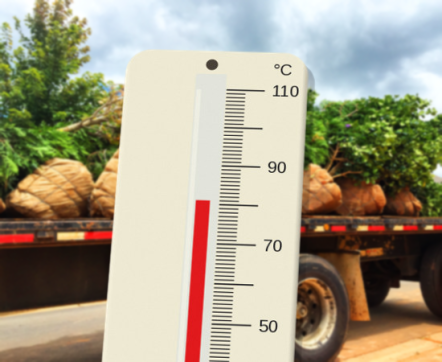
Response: 81 (°C)
